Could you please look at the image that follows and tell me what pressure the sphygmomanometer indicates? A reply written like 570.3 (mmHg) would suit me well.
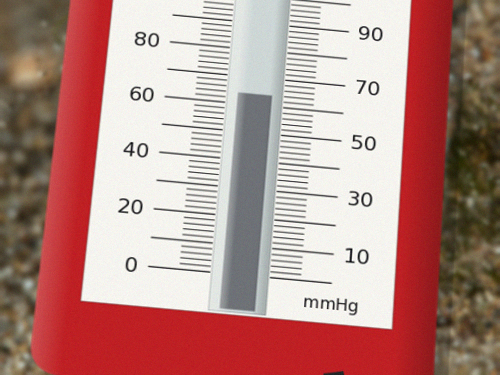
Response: 64 (mmHg)
